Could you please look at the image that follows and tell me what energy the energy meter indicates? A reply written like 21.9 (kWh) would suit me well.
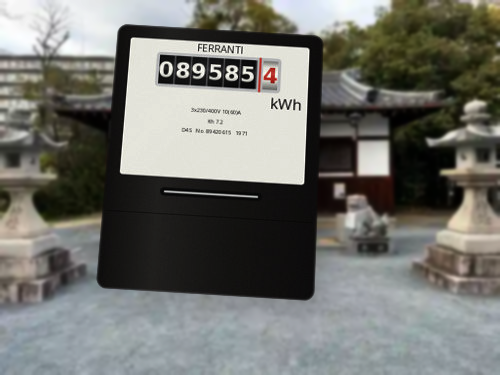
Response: 89585.4 (kWh)
